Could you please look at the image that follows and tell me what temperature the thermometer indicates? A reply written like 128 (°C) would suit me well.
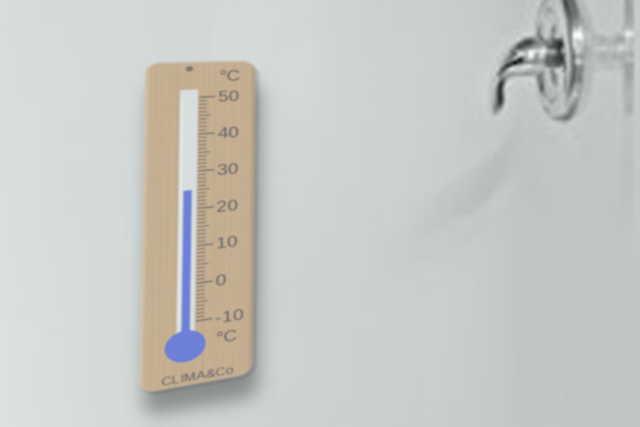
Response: 25 (°C)
